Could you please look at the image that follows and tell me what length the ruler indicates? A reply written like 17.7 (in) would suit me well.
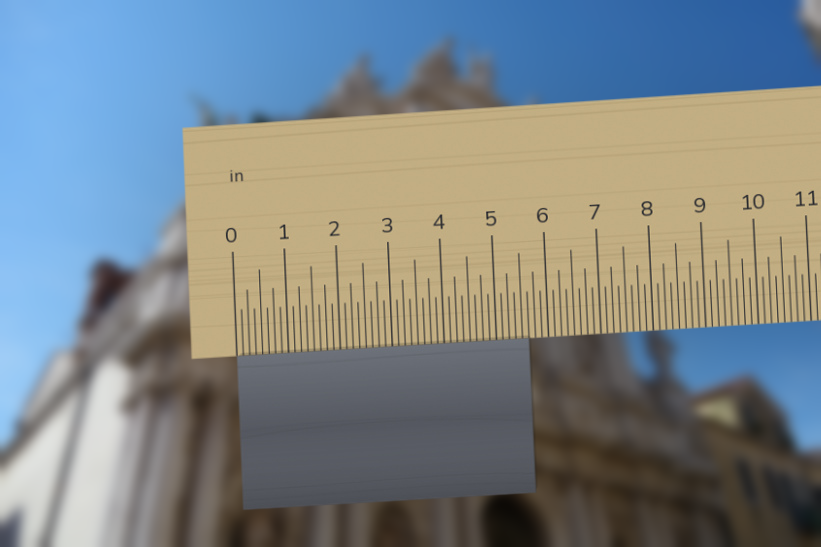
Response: 5.625 (in)
